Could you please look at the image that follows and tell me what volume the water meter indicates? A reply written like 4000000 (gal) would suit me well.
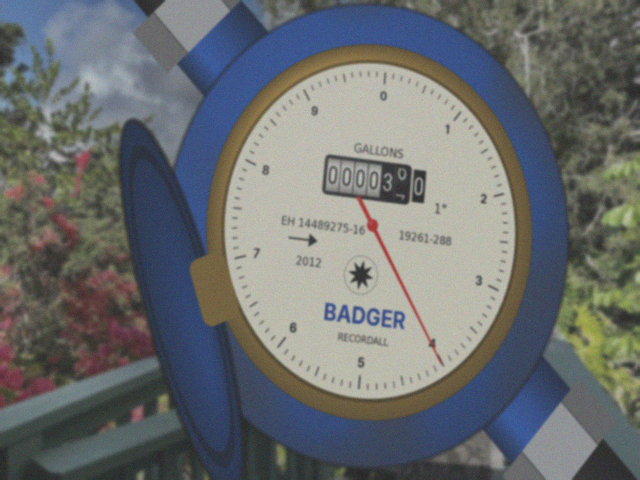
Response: 364.0 (gal)
